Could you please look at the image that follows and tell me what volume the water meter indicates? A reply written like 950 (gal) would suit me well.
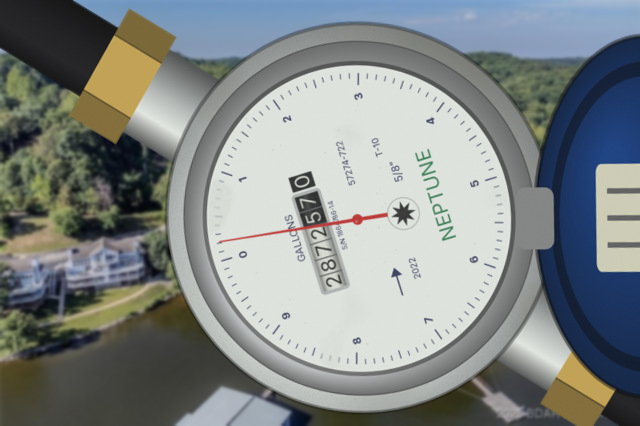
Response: 2872570.2 (gal)
